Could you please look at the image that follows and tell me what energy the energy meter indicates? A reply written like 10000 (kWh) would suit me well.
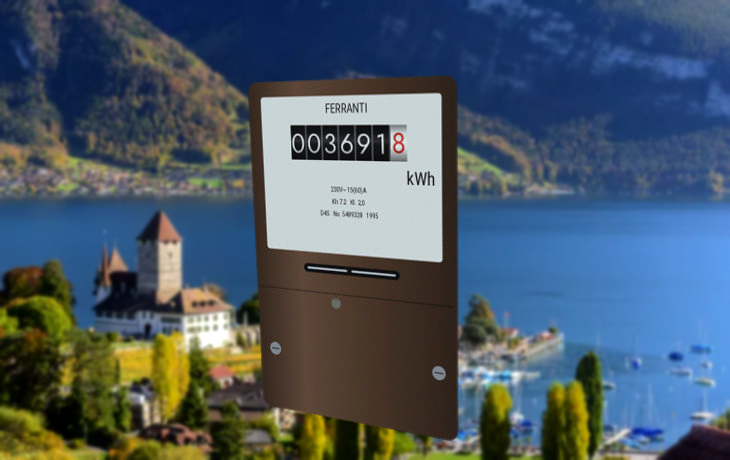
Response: 3691.8 (kWh)
